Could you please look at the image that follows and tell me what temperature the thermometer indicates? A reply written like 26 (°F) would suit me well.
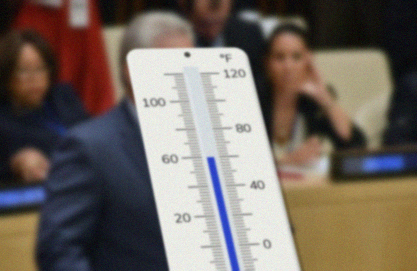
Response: 60 (°F)
